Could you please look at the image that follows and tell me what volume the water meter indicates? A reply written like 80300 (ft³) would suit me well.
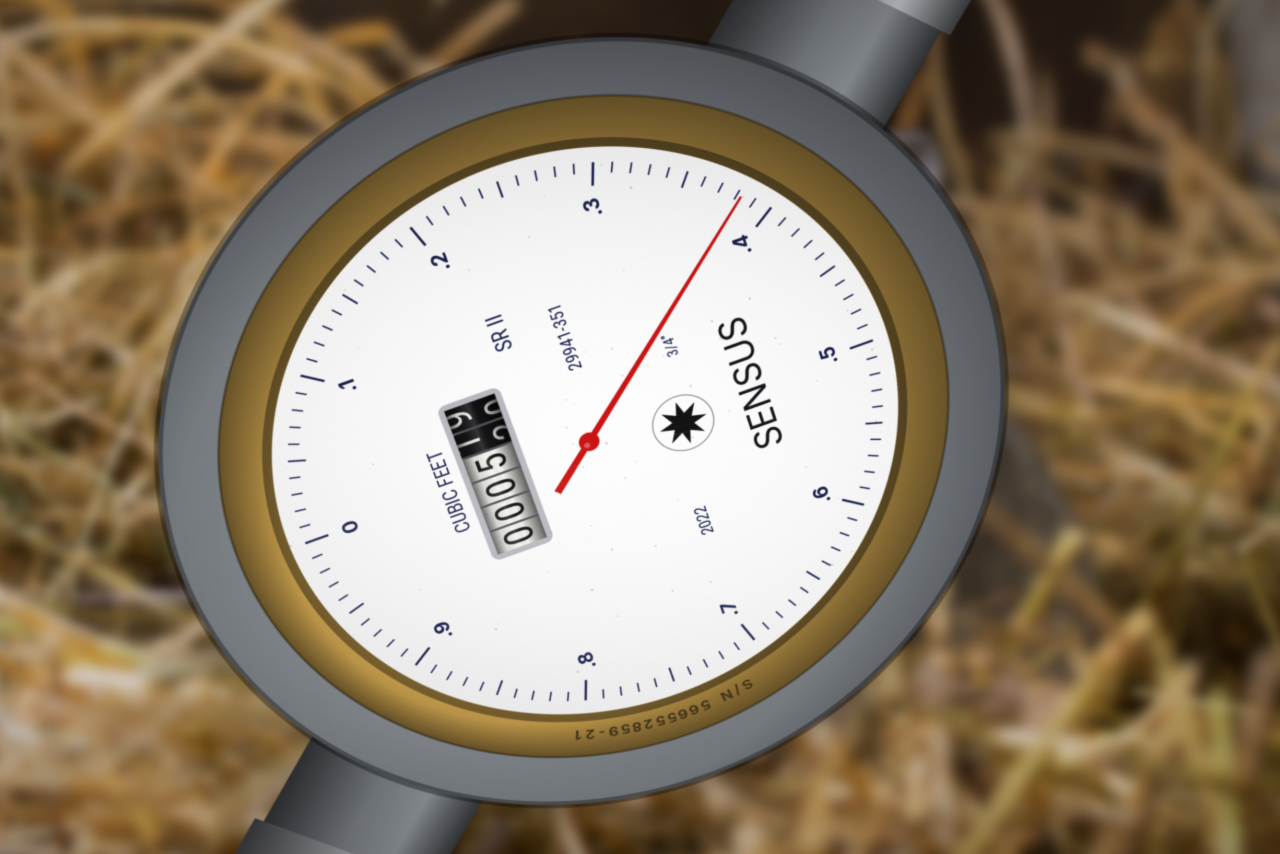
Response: 519.38 (ft³)
